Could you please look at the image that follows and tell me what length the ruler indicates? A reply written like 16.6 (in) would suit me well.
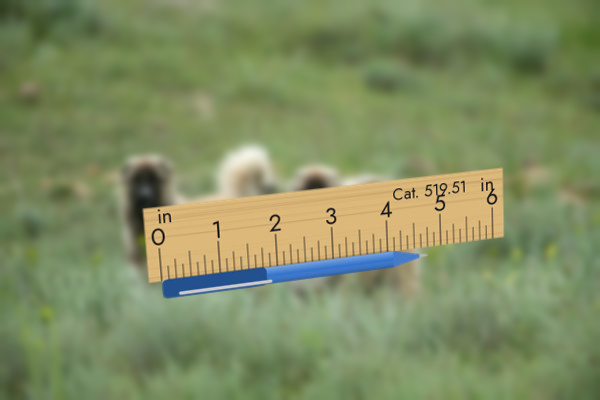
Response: 4.75 (in)
